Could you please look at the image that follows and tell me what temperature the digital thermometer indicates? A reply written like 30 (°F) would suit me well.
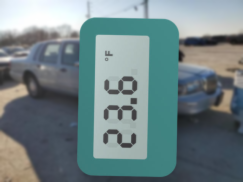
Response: 23.6 (°F)
